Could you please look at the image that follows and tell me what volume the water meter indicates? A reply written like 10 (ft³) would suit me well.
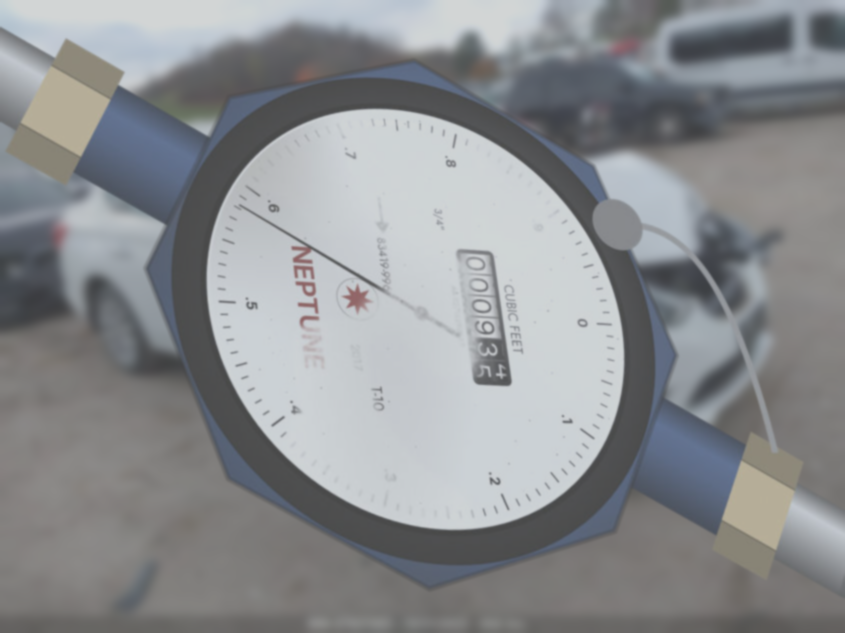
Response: 934.58 (ft³)
